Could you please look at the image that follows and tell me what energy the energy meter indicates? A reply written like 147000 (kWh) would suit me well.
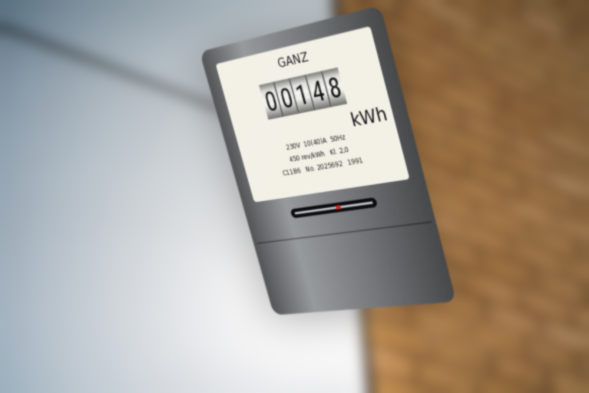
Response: 148 (kWh)
